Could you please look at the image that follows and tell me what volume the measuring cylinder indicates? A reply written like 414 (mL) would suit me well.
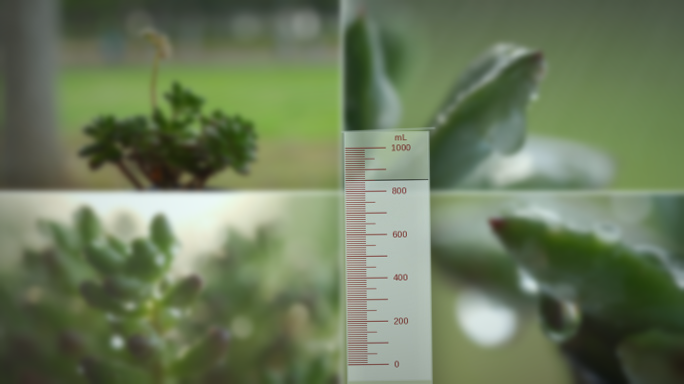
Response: 850 (mL)
